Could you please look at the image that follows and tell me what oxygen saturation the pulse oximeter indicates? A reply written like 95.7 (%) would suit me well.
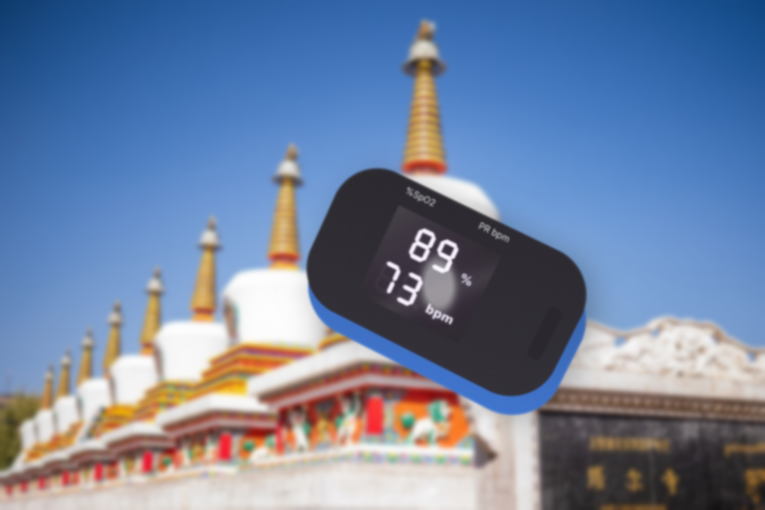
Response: 89 (%)
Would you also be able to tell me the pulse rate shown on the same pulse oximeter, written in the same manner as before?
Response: 73 (bpm)
